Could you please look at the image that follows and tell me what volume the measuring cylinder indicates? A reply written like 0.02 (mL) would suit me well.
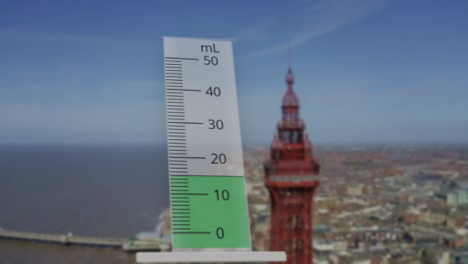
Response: 15 (mL)
